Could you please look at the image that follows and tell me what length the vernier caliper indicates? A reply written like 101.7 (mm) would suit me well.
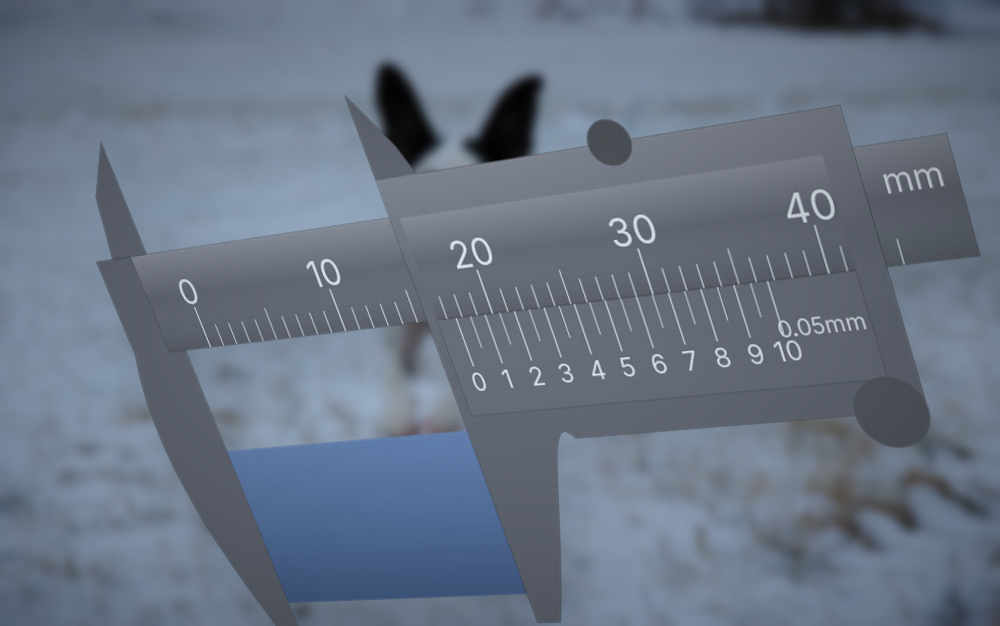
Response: 17.6 (mm)
